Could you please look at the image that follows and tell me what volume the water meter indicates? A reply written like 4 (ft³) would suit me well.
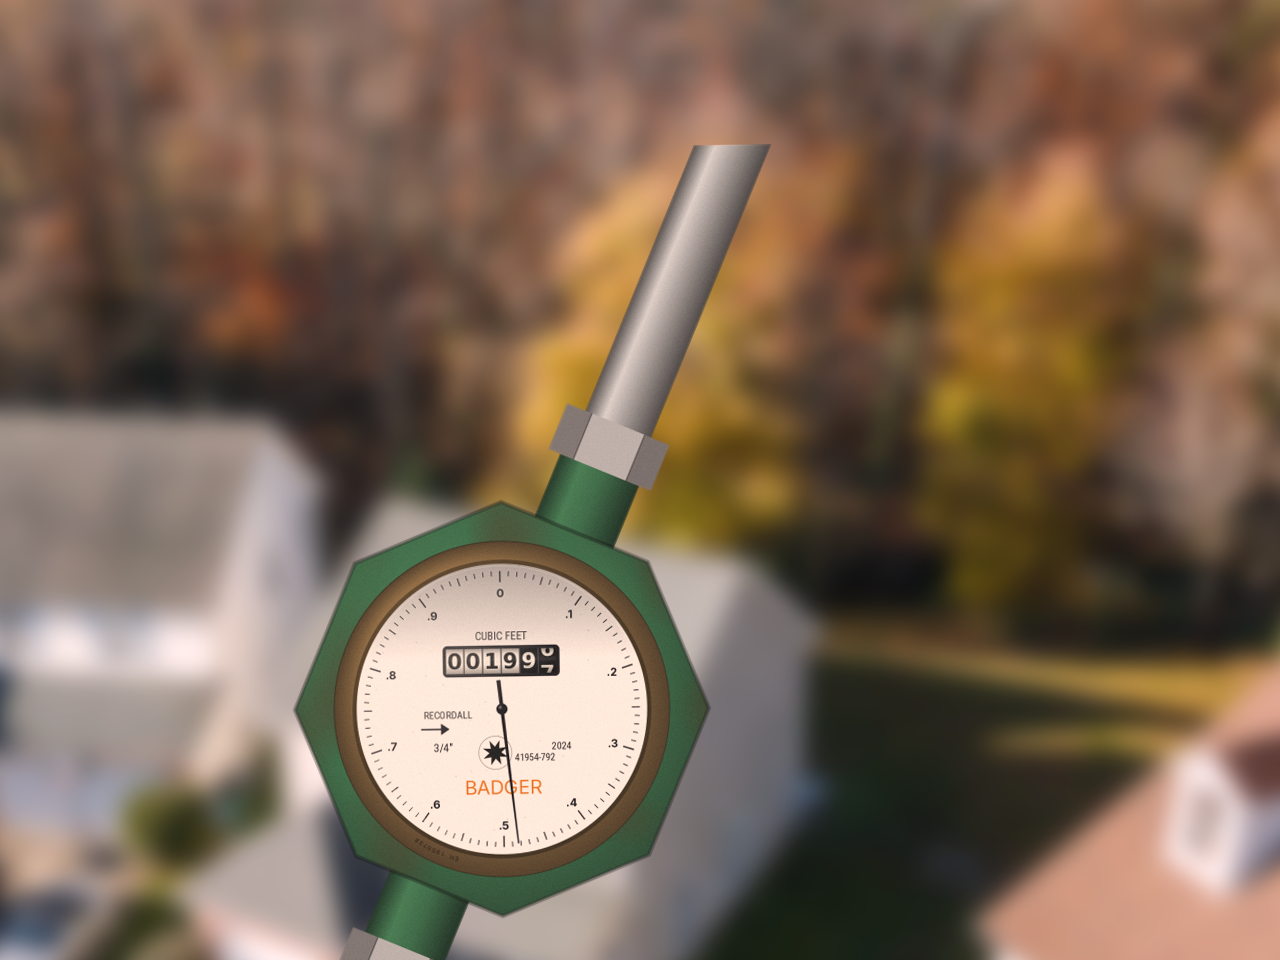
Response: 1996.48 (ft³)
